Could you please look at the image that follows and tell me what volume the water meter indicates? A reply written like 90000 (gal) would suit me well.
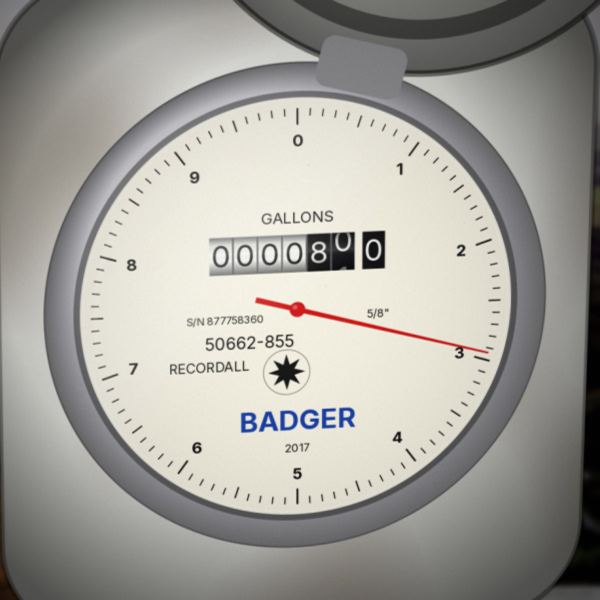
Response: 802.9 (gal)
